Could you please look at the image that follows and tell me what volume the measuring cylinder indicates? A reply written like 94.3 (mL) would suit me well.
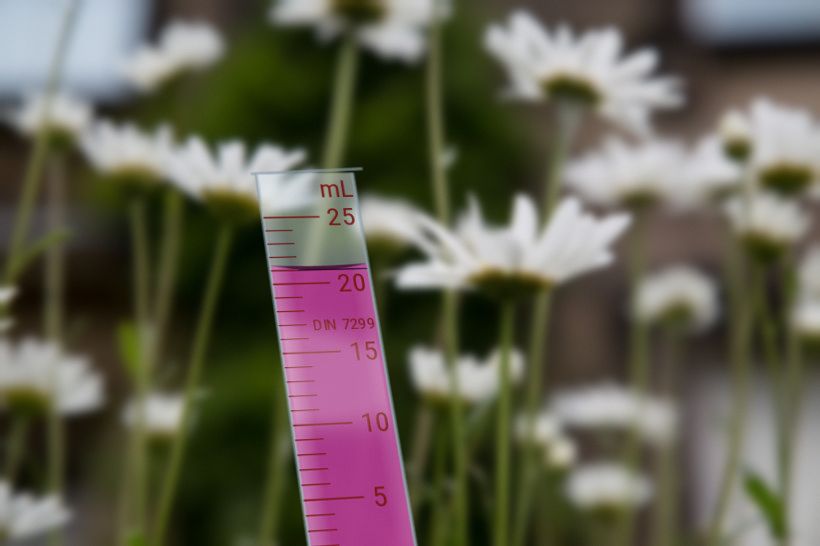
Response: 21 (mL)
